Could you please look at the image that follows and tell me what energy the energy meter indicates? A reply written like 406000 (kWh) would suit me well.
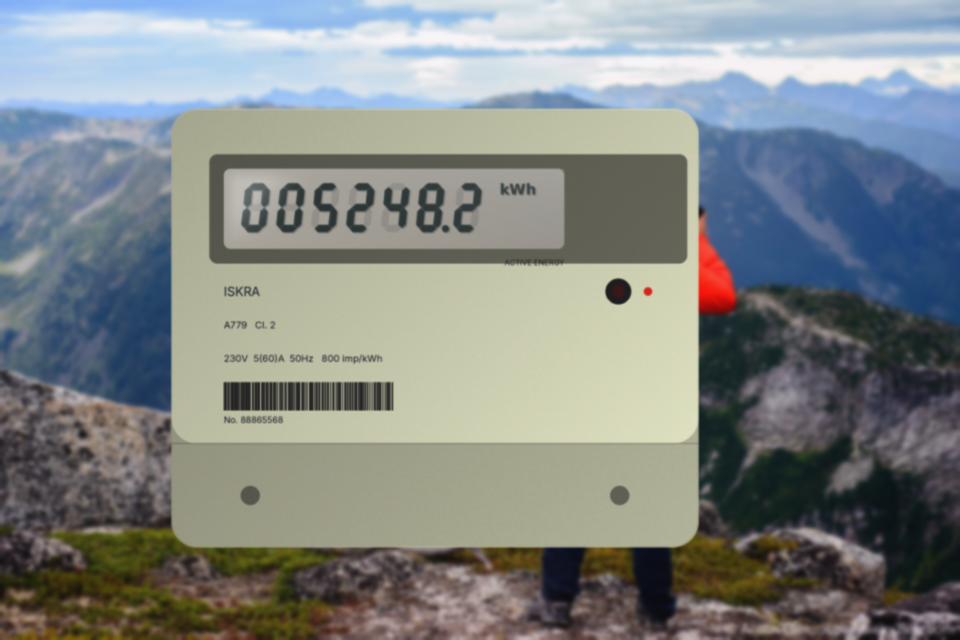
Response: 5248.2 (kWh)
